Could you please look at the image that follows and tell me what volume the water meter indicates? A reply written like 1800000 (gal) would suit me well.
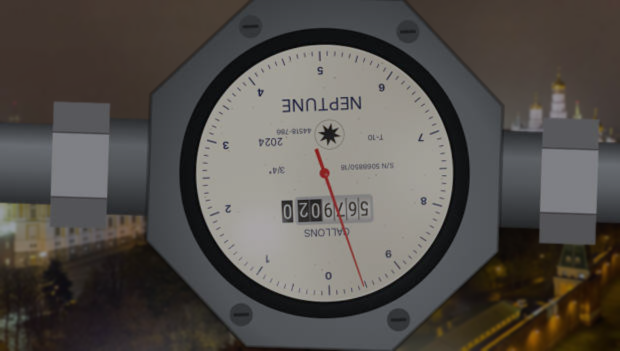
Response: 5679019.5 (gal)
